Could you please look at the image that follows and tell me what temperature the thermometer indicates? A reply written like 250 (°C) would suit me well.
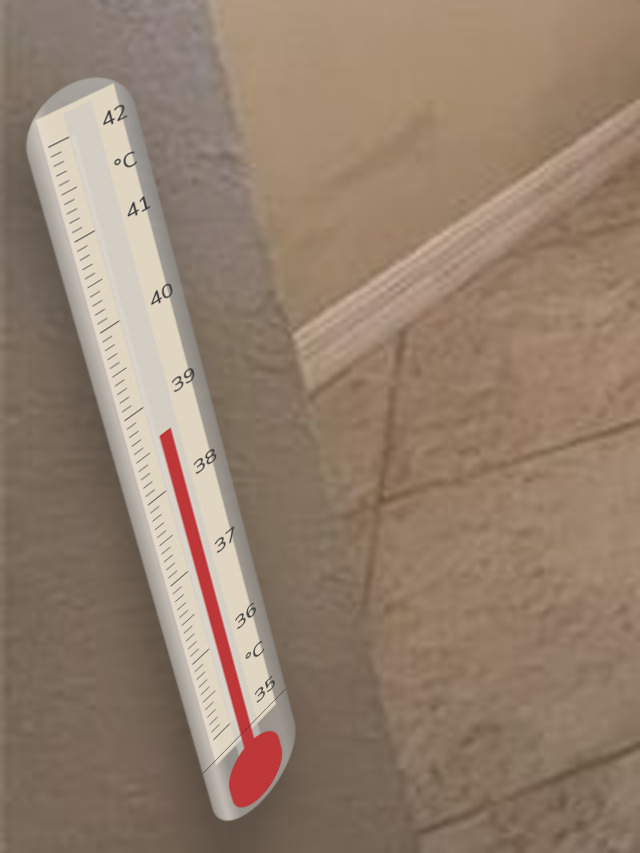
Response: 38.6 (°C)
